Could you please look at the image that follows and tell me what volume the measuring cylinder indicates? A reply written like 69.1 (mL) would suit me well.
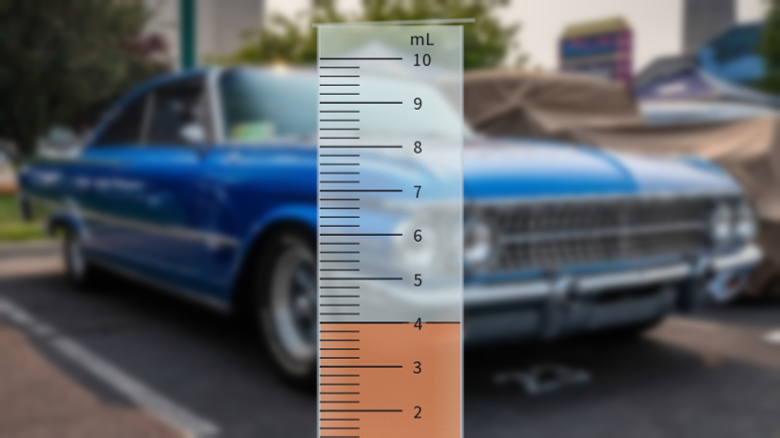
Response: 4 (mL)
